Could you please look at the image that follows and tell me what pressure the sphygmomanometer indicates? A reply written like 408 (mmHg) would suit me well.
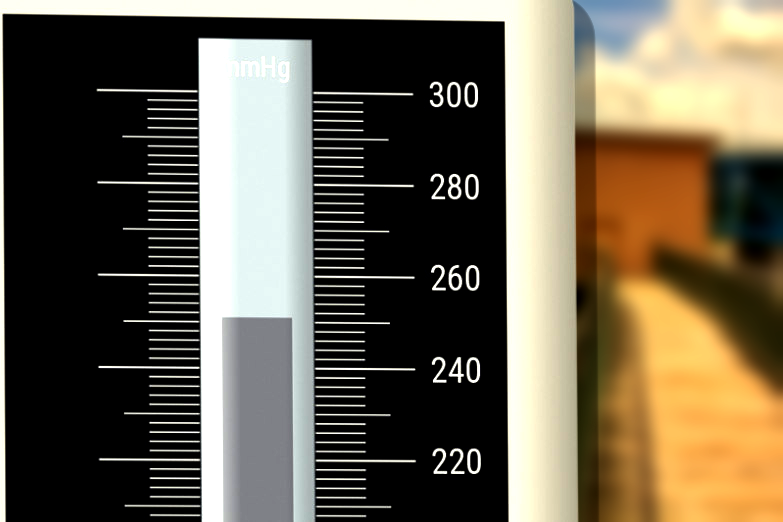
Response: 251 (mmHg)
